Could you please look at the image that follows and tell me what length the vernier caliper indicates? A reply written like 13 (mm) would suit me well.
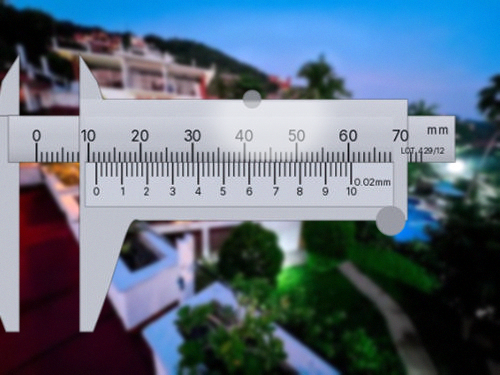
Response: 11.5 (mm)
